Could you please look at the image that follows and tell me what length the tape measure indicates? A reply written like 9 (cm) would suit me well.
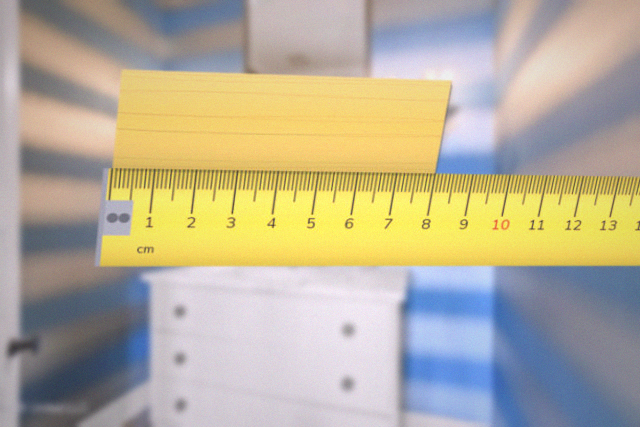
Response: 8 (cm)
